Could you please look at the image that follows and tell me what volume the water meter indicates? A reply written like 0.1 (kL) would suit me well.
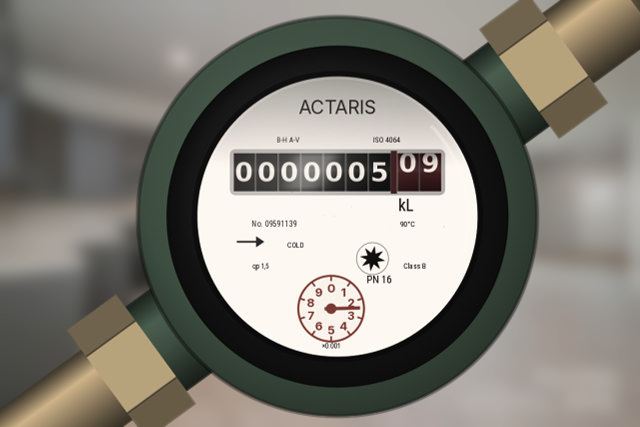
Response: 5.092 (kL)
